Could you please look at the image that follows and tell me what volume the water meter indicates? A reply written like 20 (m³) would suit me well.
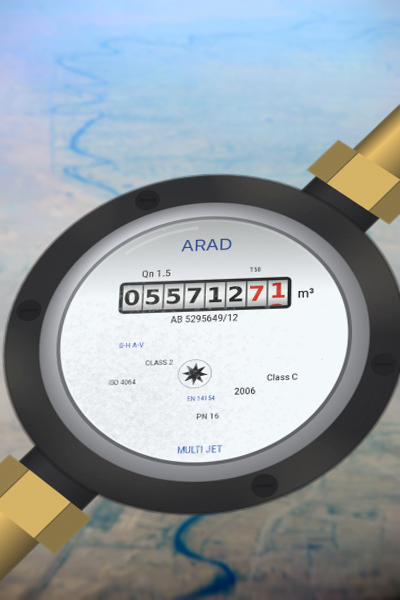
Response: 55712.71 (m³)
